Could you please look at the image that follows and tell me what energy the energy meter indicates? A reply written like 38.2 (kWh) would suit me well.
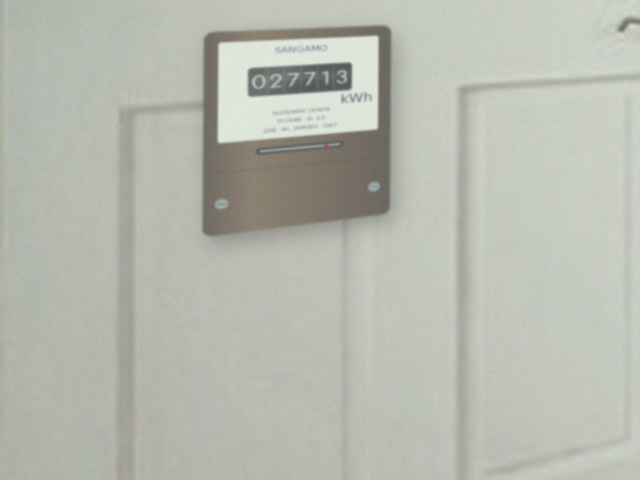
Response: 27713 (kWh)
